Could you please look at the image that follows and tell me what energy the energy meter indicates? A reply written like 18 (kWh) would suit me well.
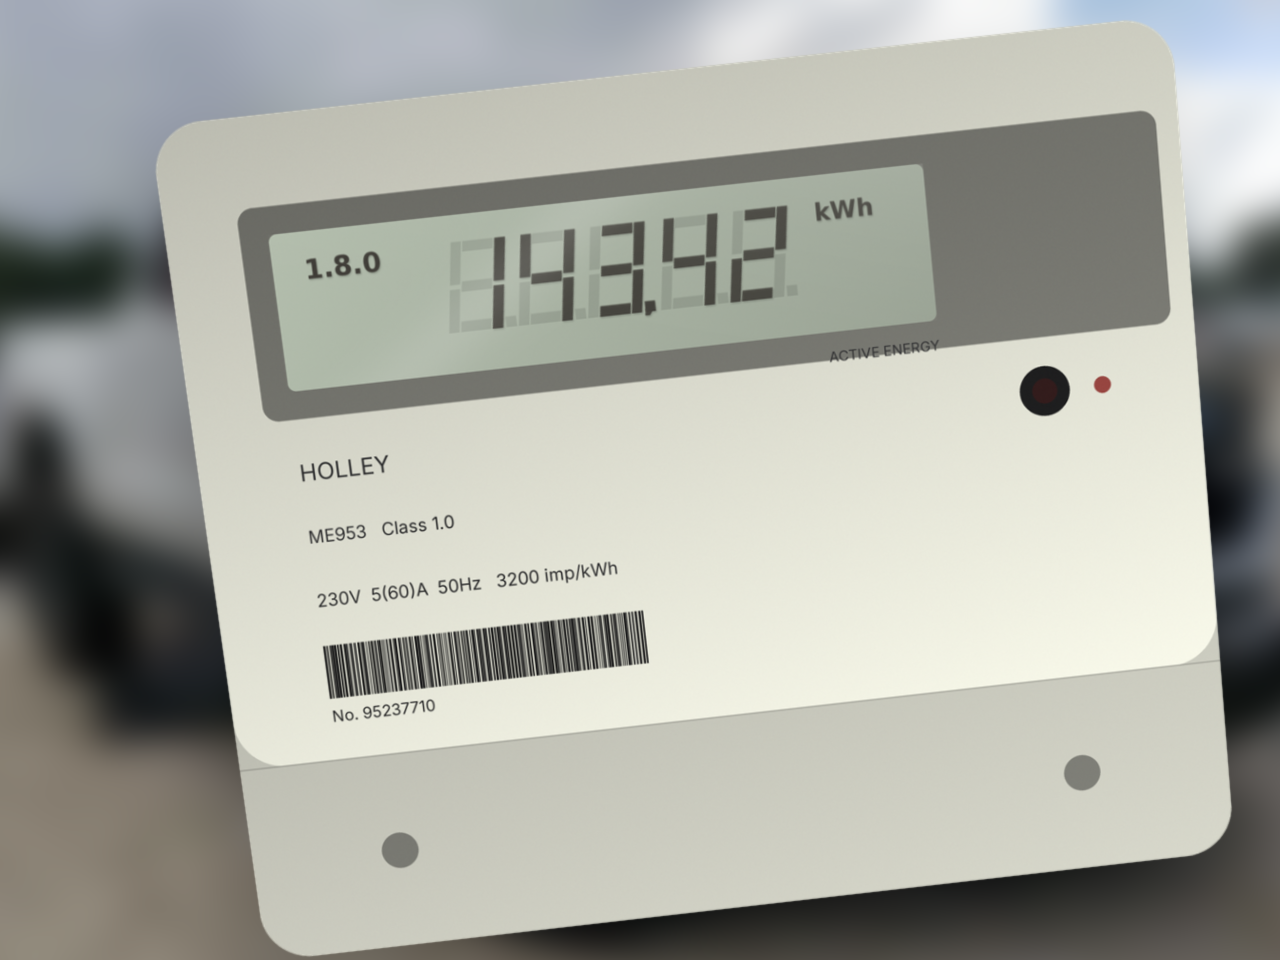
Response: 143.42 (kWh)
